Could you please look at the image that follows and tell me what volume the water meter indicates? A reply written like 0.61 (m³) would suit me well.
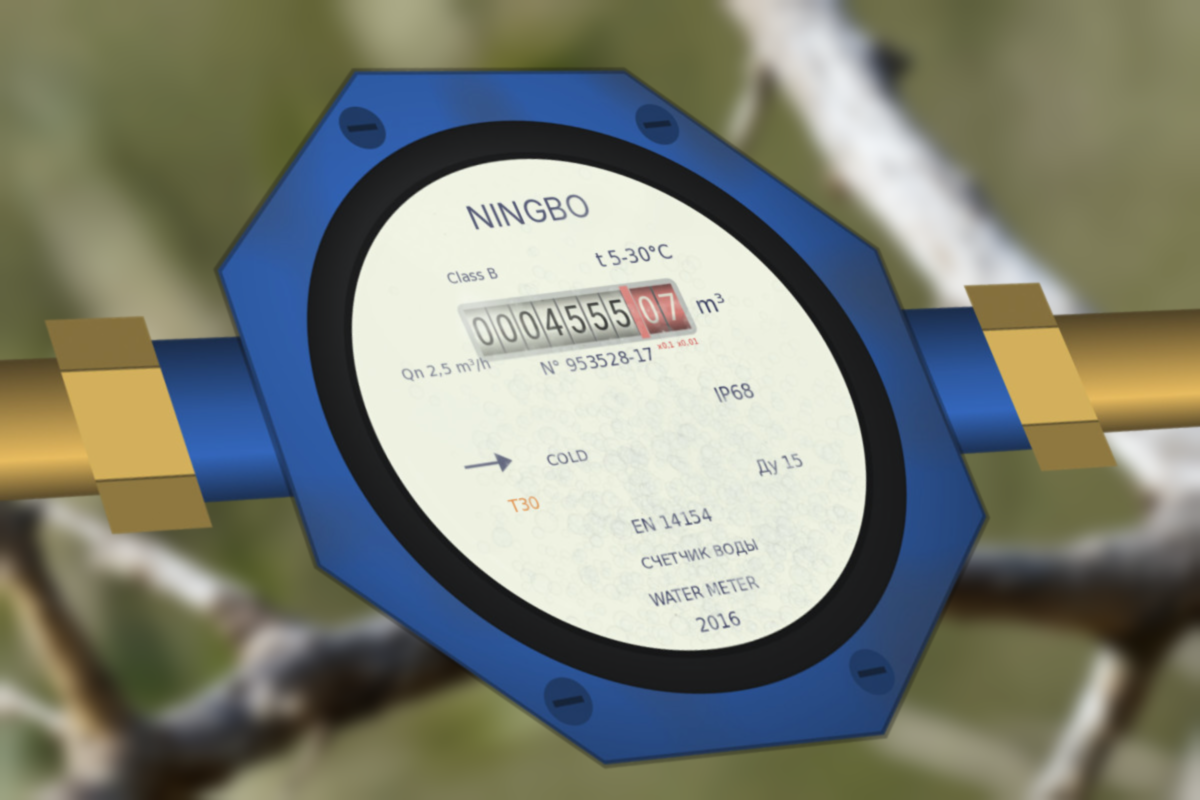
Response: 4555.07 (m³)
